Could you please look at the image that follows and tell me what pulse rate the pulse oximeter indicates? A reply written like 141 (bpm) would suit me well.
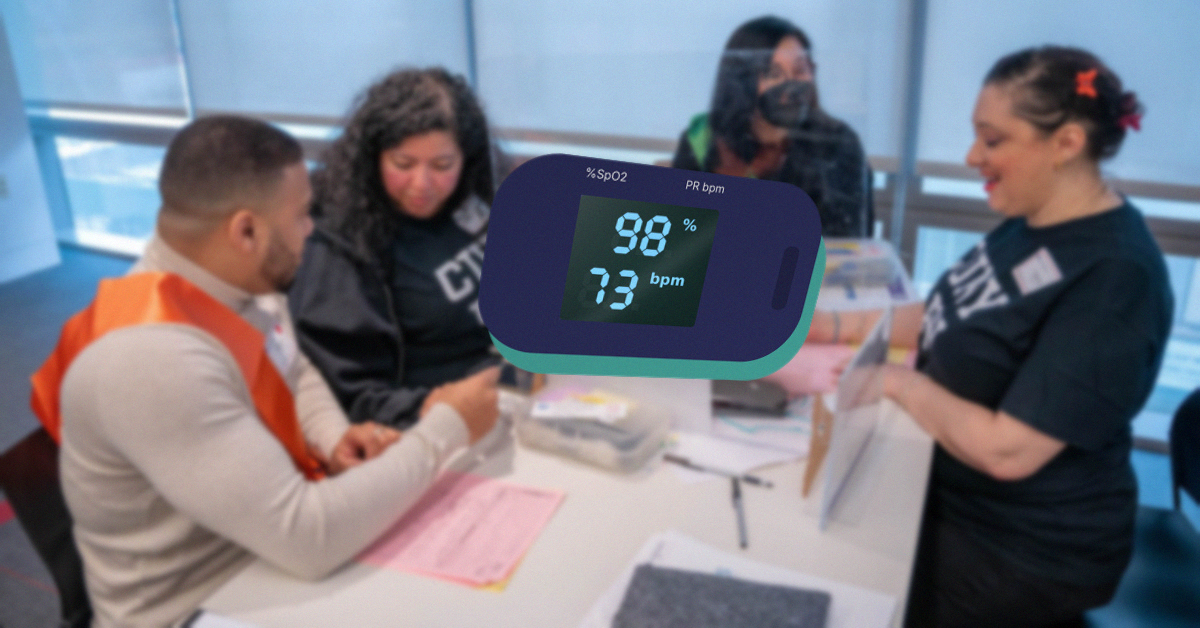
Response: 73 (bpm)
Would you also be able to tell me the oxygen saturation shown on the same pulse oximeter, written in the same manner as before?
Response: 98 (%)
